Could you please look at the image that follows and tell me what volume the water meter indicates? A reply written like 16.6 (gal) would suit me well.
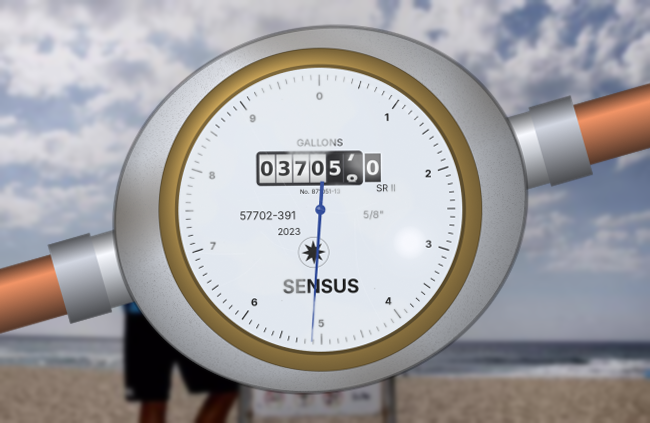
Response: 370575.1 (gal)
